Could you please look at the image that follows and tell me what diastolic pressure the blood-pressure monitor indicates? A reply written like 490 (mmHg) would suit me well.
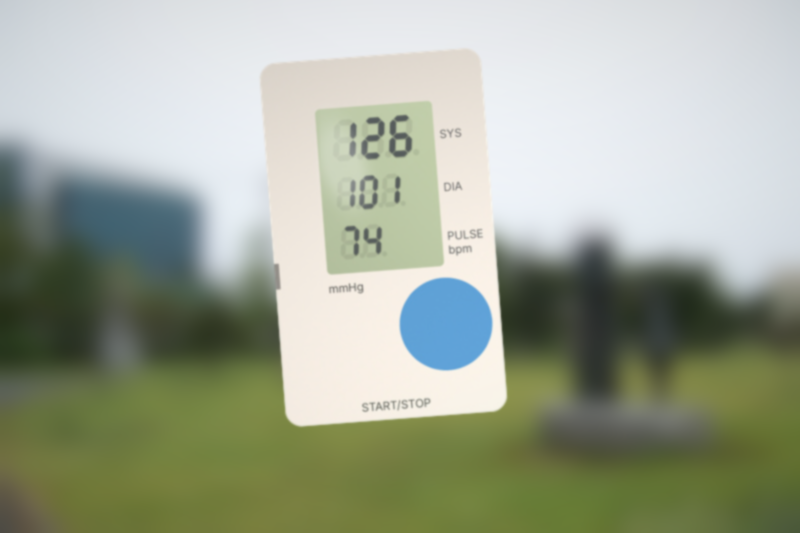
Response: 101 (mmHg)
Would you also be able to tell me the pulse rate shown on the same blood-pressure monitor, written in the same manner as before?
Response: 74 (bpm)
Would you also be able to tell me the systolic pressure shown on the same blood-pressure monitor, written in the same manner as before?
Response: 126 (mmHg)
